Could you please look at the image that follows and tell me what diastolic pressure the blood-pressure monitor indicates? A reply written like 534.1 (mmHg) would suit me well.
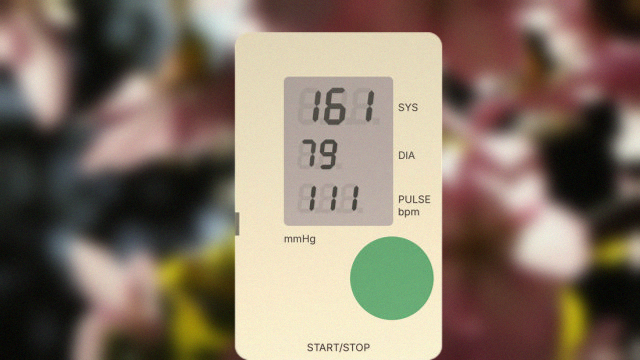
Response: 79 (mmHg)
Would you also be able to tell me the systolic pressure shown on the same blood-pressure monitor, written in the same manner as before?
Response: 161 (mmHg)
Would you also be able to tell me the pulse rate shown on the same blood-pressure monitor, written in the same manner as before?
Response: 111 (bpm)
